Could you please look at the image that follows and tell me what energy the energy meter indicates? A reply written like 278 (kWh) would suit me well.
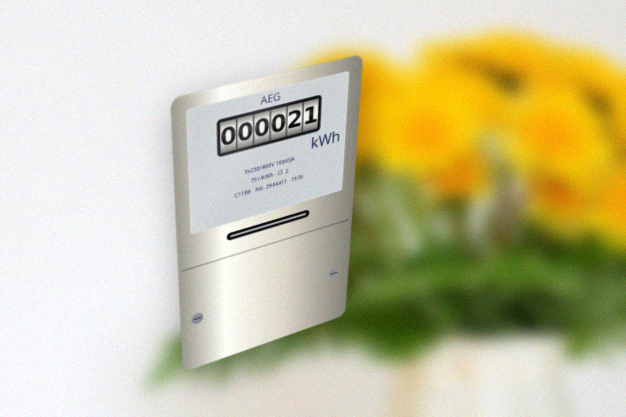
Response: 21 (kWh)
